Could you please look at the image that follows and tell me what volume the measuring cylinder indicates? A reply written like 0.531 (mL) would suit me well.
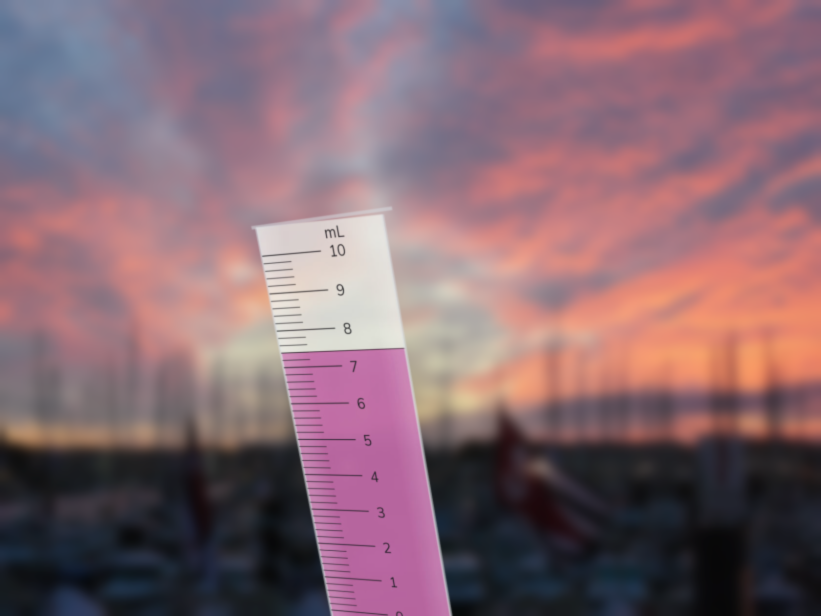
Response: 7.4 (mL)
